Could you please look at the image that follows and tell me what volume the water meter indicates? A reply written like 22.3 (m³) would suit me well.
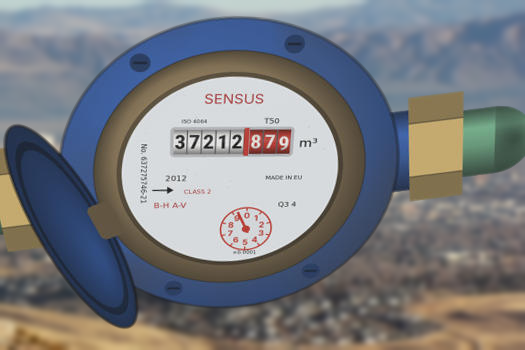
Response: 37212.8789 (m³)
